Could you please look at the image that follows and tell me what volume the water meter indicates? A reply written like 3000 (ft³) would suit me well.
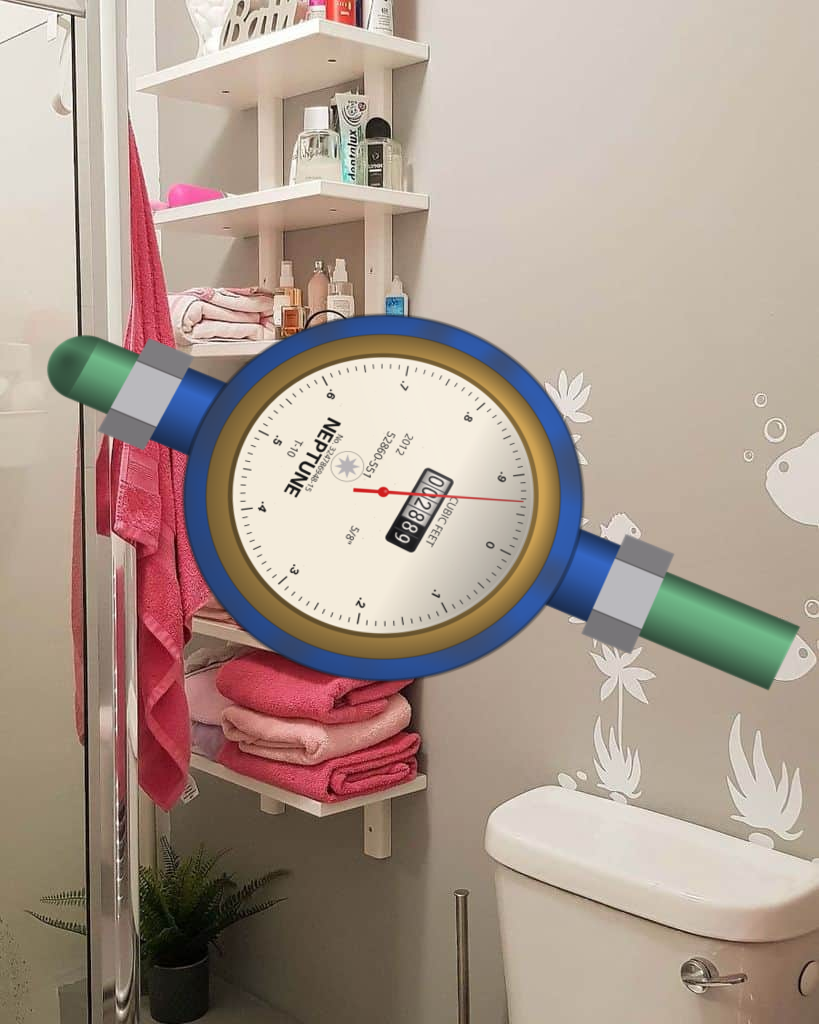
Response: 2888.93 (ft³)
